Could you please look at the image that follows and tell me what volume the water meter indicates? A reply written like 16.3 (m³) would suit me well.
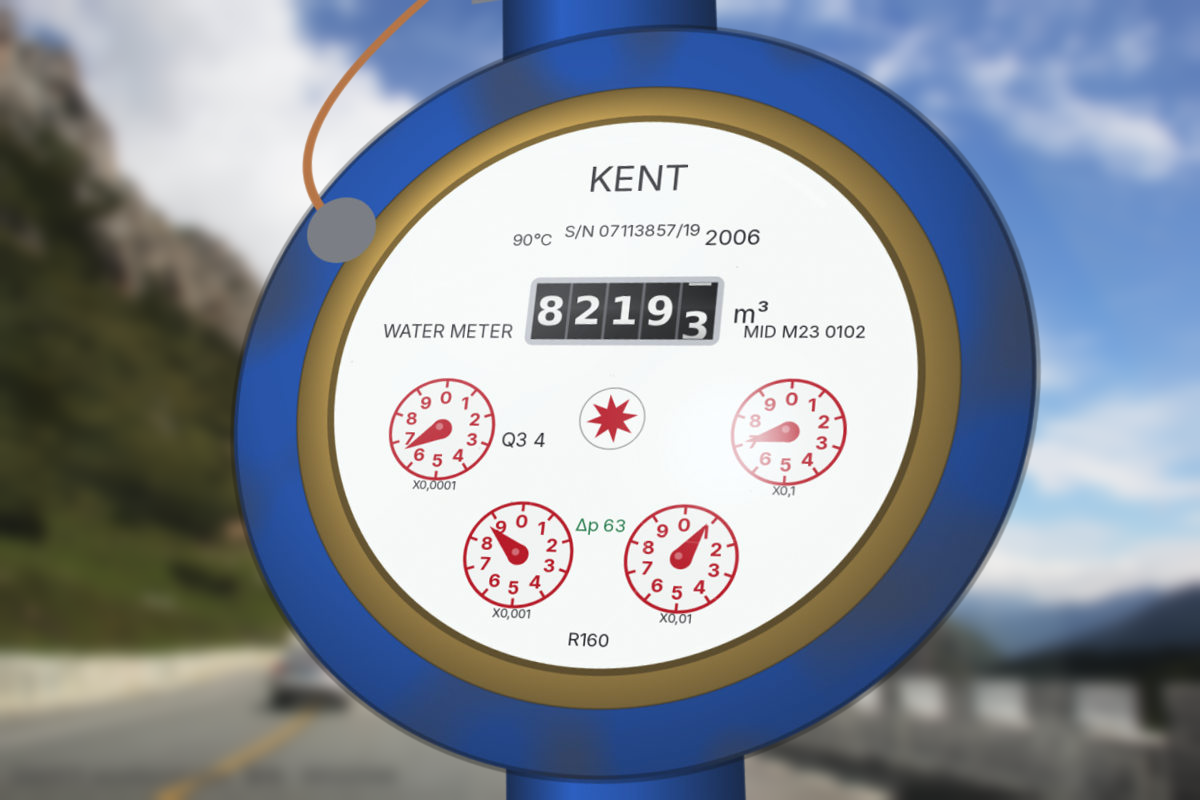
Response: 82192.7086 (m³)
